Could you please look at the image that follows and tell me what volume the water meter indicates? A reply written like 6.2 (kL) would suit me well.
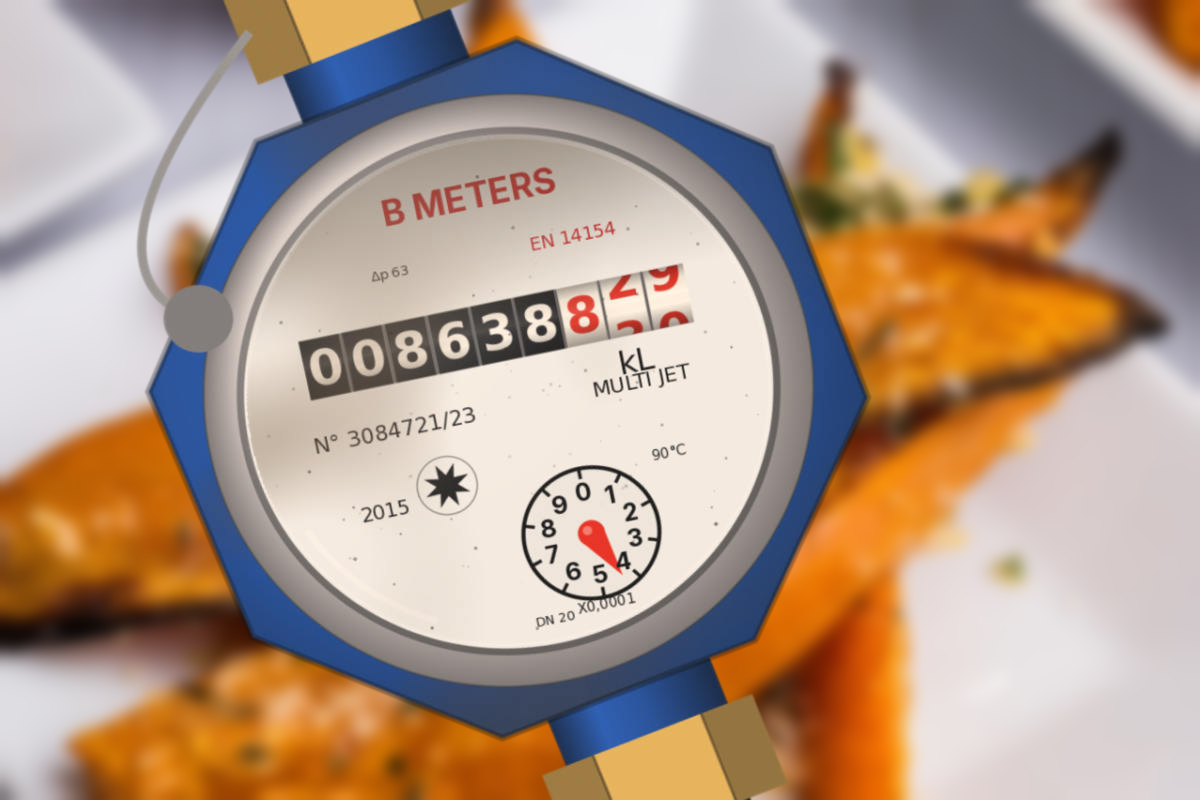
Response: 8638.8294 (kL)
